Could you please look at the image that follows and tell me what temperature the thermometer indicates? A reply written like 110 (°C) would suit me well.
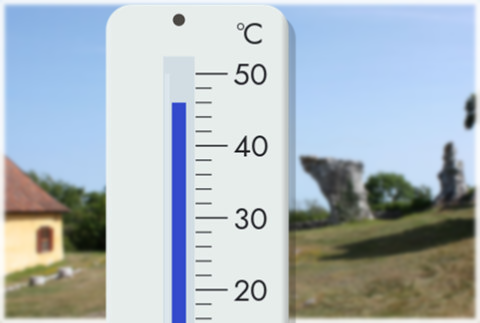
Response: 46 (°C)
